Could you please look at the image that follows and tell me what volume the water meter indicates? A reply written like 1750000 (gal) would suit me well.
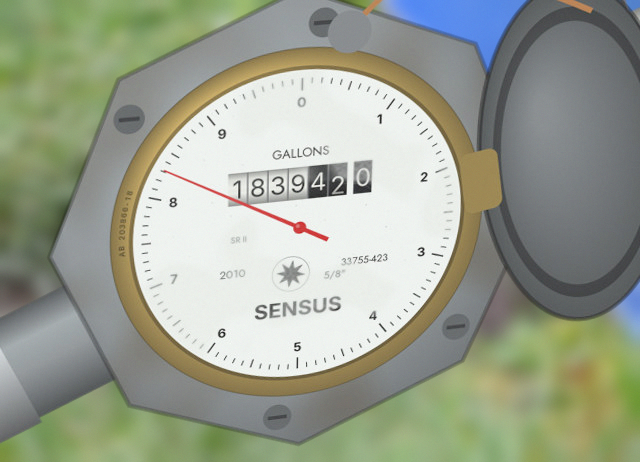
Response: 1839418.3 (gal)
